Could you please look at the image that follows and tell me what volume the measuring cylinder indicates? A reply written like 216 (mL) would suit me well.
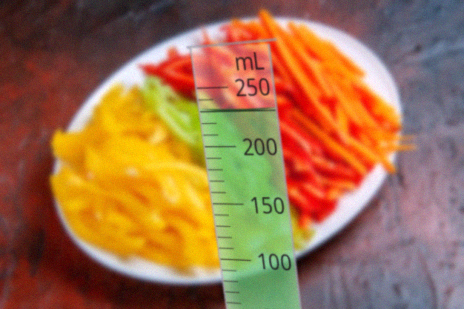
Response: 230 (mL)
